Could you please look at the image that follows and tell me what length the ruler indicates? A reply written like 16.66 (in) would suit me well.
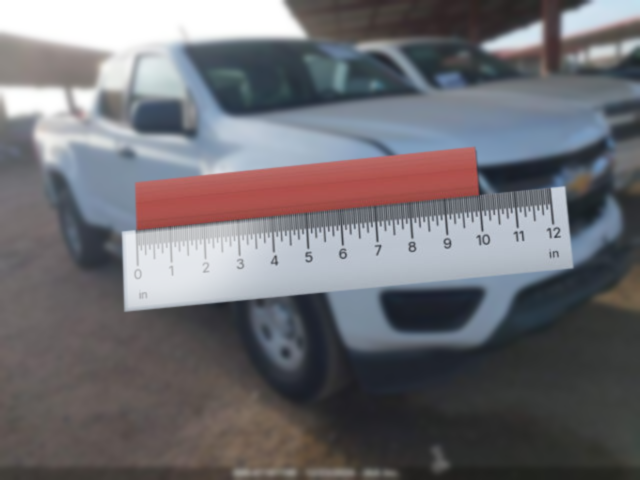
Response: 10 (in)
